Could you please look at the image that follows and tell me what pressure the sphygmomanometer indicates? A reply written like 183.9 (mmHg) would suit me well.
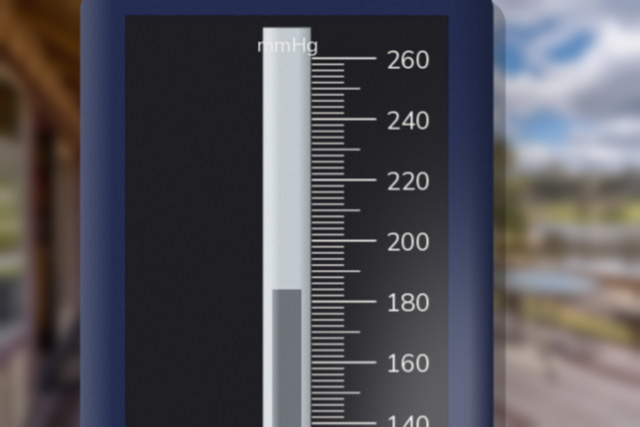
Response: 184 (mmHg)
